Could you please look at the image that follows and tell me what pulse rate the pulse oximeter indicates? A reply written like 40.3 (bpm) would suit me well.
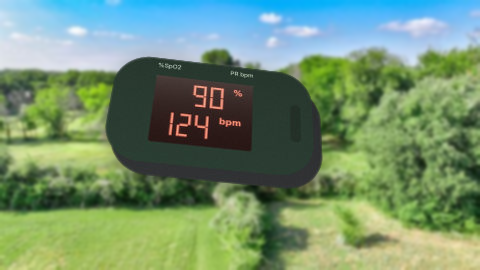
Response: 124 (bpm)
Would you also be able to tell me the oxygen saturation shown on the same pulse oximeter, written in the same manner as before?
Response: 90 (%)
